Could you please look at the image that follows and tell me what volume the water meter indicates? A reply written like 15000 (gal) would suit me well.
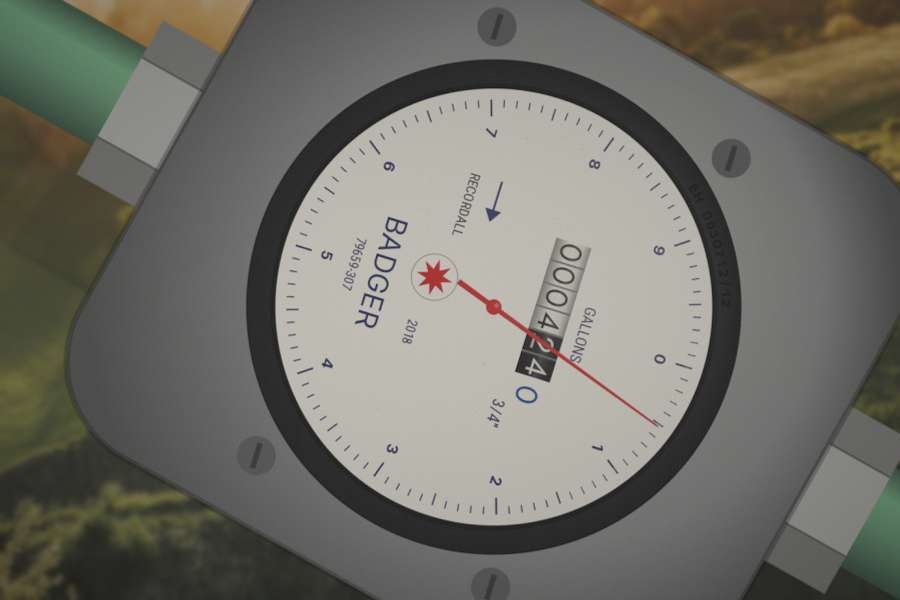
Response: 4240.5 (gal)
